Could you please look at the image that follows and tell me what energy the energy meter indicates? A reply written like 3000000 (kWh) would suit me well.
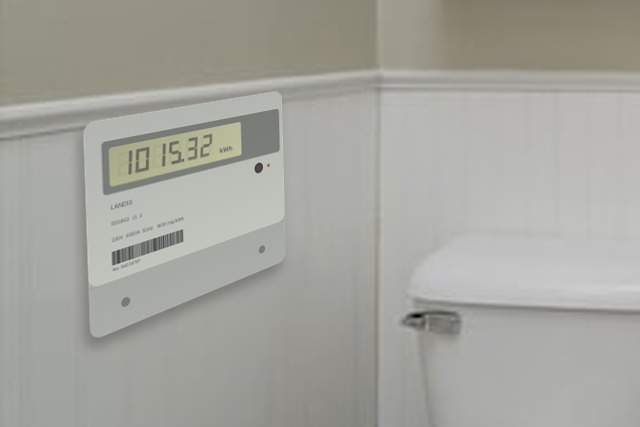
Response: 1015.32 (kWh)
